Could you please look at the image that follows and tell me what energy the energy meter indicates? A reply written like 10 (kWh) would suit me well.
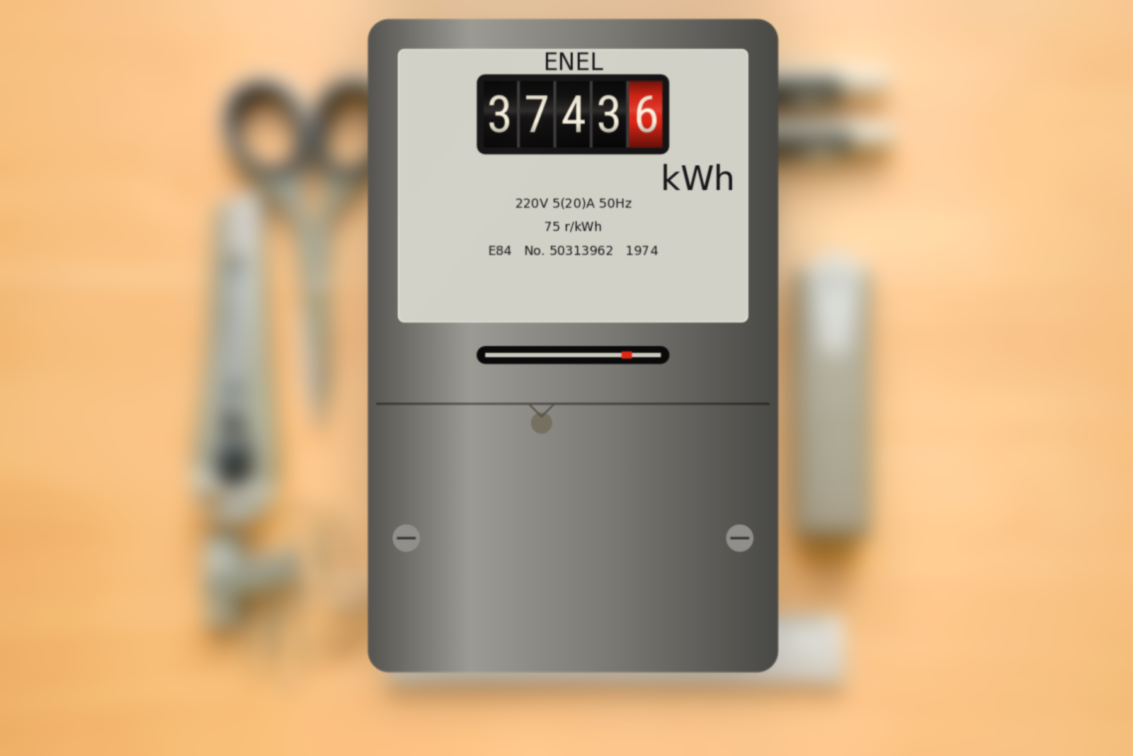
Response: 3743.6 (kWh)
